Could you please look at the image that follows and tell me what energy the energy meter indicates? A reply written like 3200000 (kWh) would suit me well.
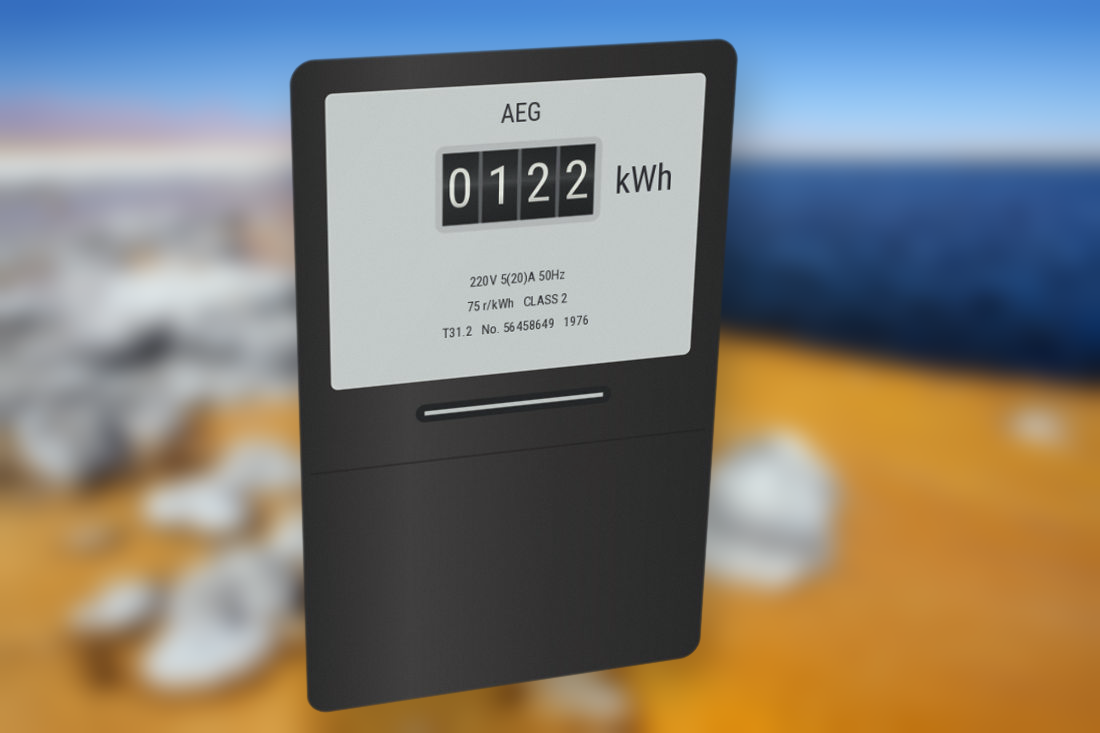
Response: 122 (kWh)
